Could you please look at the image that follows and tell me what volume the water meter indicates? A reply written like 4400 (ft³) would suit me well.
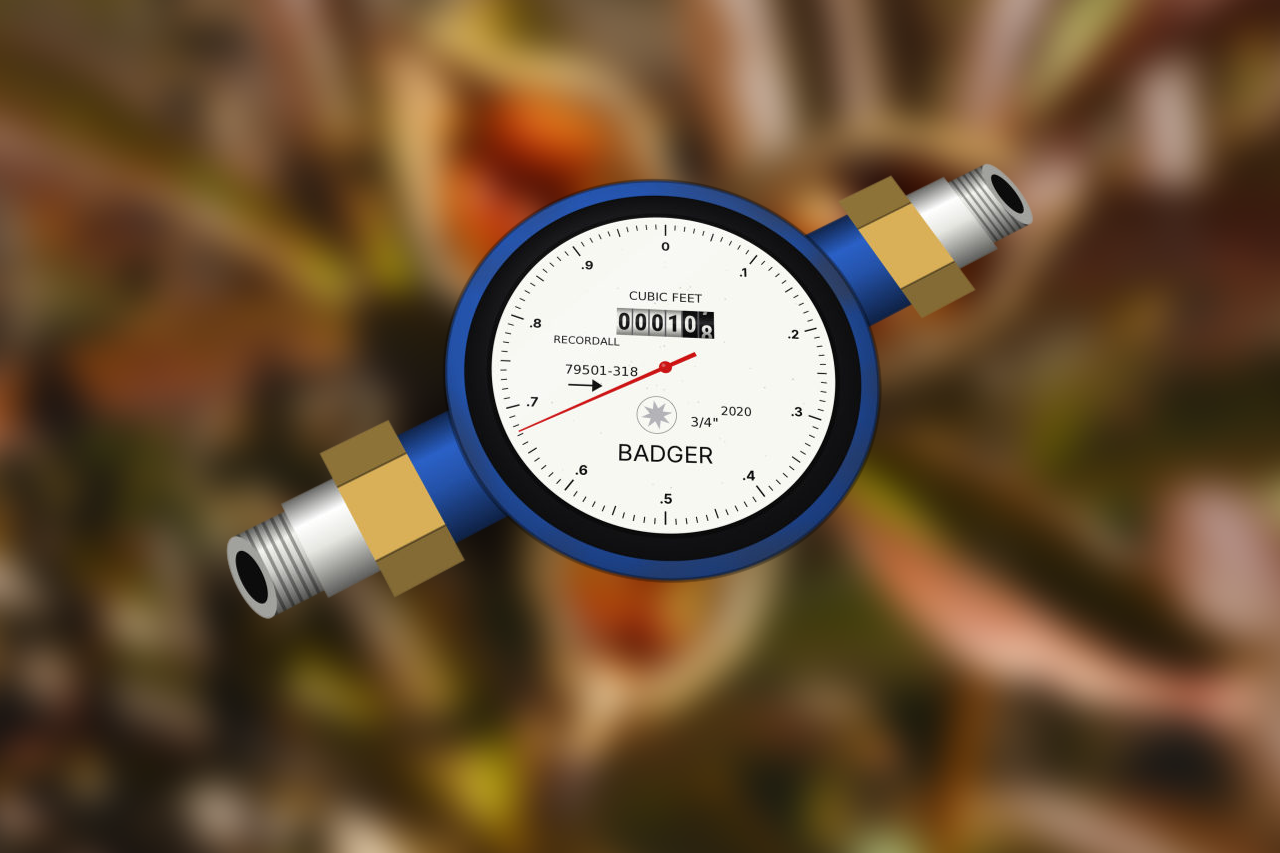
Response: 107.67 (ft³)
